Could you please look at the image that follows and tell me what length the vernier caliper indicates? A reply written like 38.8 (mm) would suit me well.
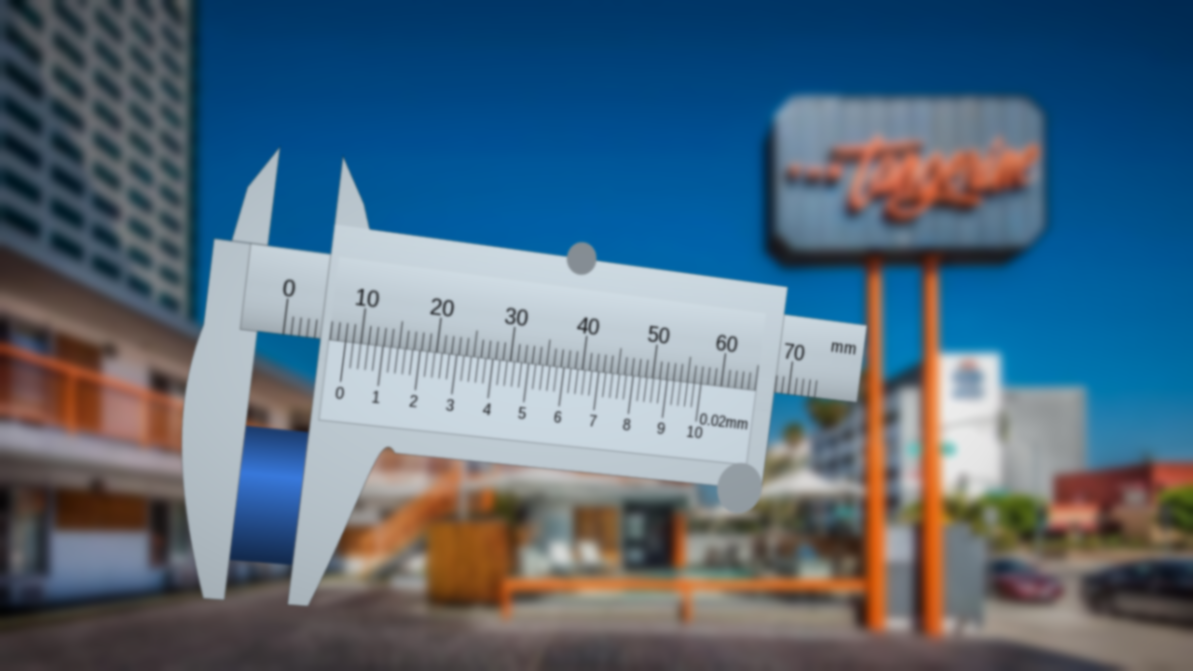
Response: 8.0 (mm)
